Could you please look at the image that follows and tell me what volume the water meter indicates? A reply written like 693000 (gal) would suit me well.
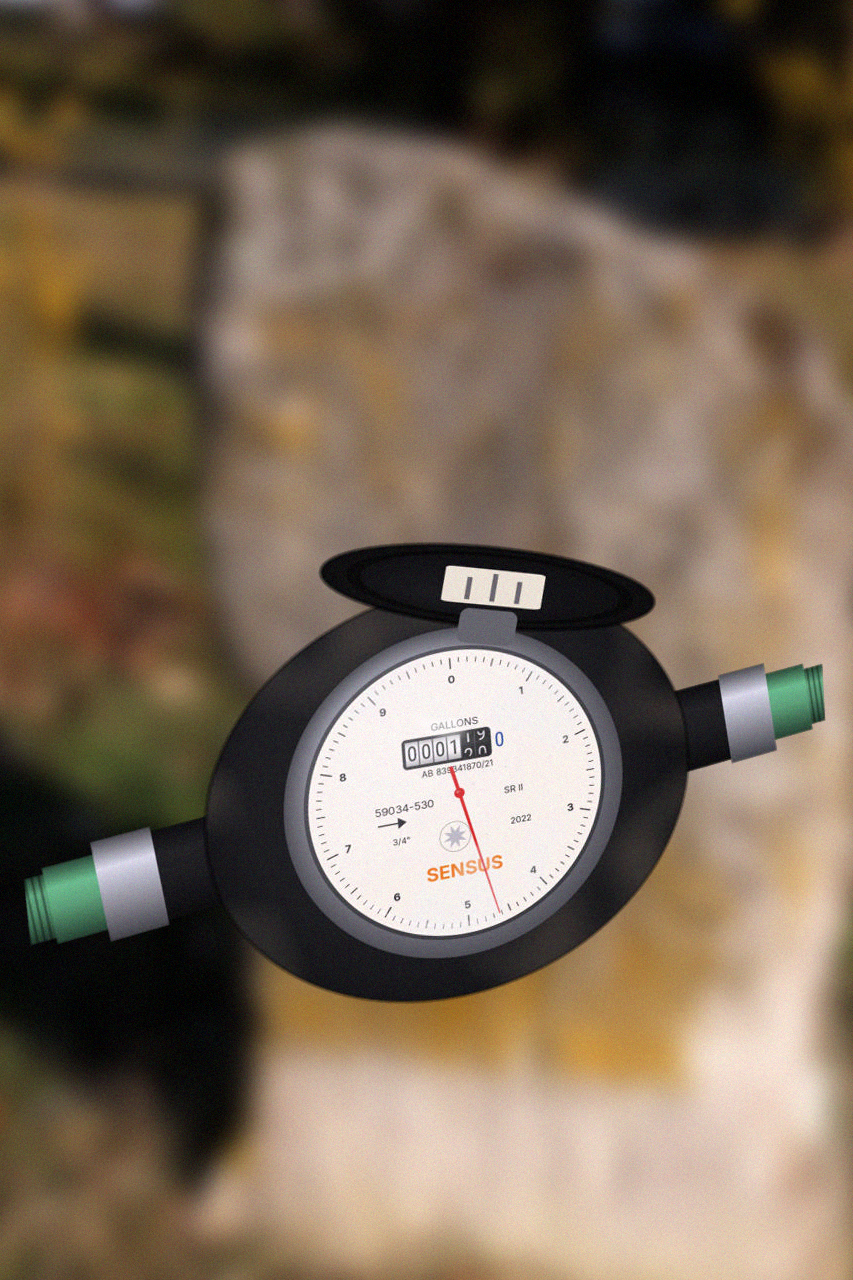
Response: 1194.6 (gal)
